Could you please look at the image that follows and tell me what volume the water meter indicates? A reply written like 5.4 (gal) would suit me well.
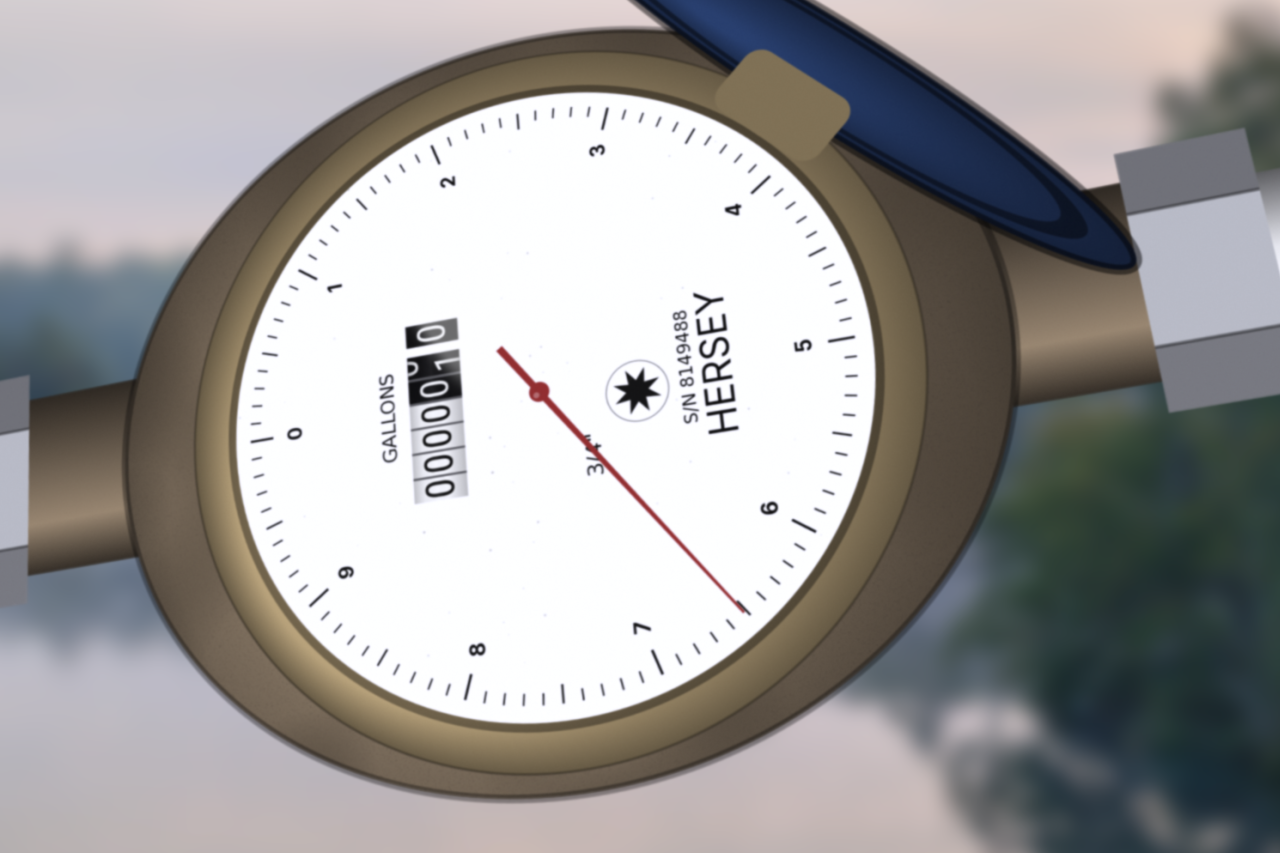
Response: 6.5 (gal)
